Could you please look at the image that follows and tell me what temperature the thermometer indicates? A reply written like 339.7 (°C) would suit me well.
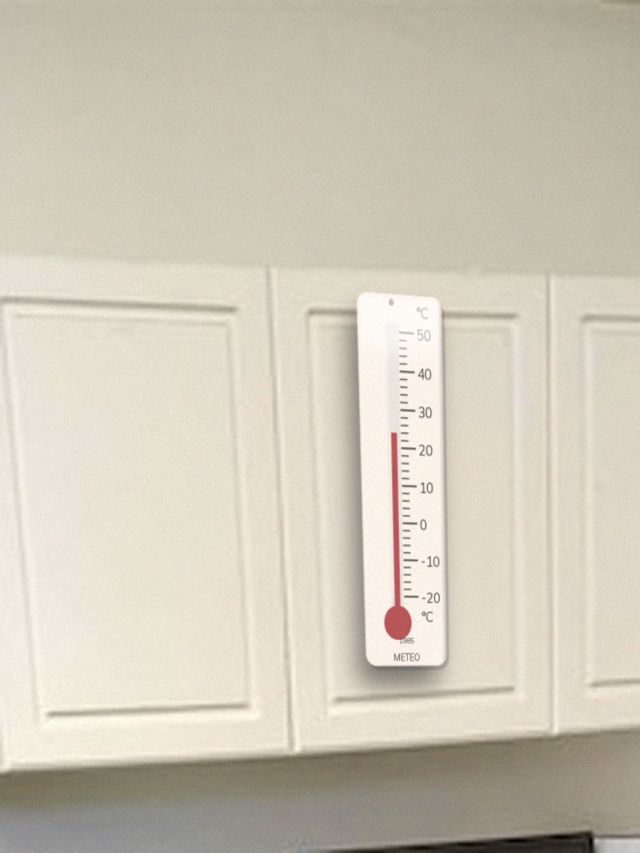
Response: 24 (°C)
